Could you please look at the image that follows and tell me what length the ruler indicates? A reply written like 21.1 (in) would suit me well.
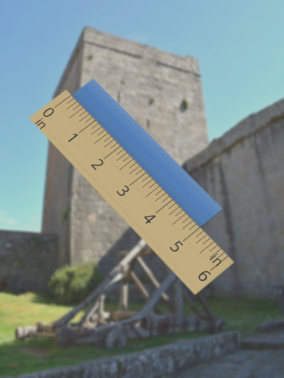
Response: 5 (in)
